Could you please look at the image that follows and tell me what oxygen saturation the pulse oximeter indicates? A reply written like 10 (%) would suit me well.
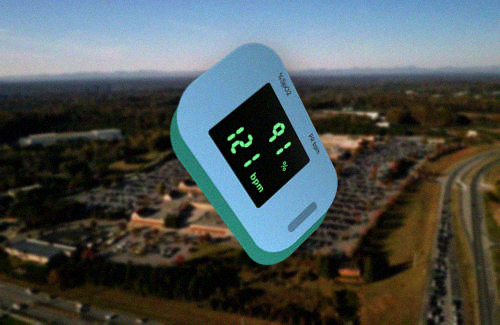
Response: 91 (%)
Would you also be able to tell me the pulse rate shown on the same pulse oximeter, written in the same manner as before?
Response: 121 (bpm)
